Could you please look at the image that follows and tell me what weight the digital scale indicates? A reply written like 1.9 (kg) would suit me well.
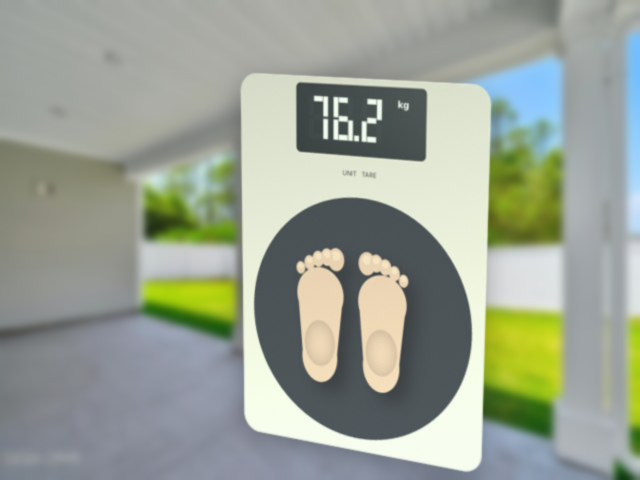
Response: 76.2 (kg)
